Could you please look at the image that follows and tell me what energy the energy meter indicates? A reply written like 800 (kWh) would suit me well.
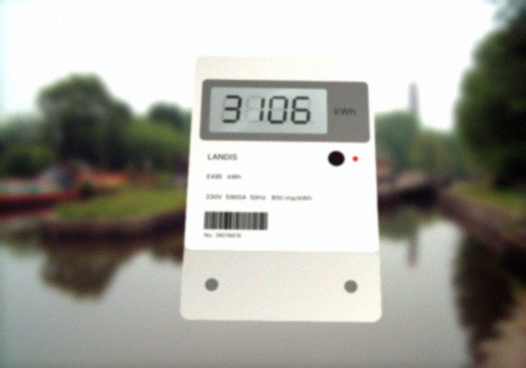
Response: 3106 (kWh)
